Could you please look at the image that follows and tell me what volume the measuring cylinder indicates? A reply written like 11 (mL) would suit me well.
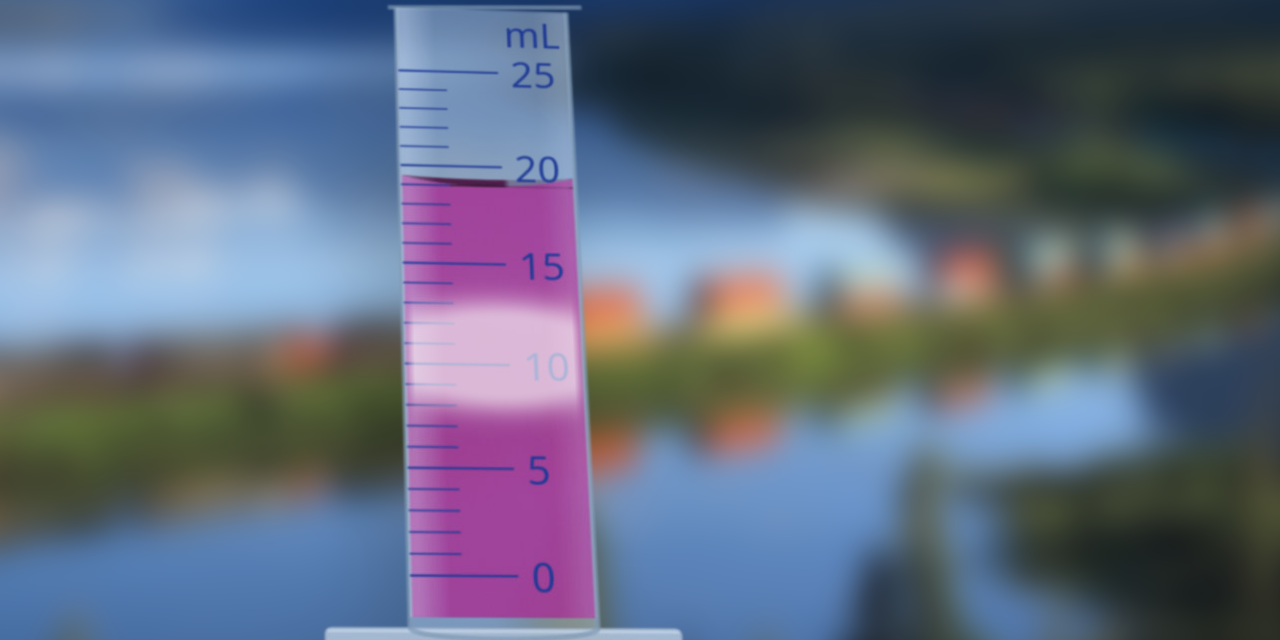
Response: 19 (mL)
